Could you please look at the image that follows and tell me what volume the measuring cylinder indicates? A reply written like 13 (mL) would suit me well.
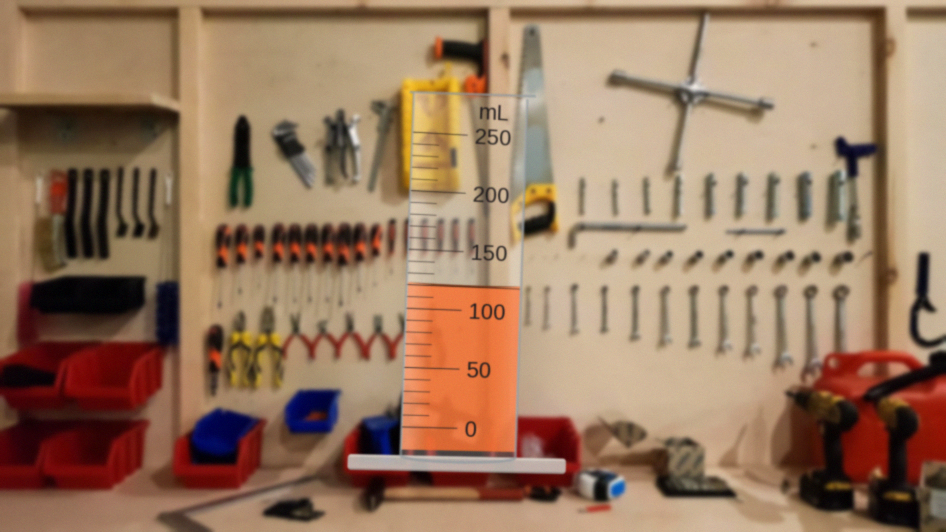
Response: 120 (mL)
